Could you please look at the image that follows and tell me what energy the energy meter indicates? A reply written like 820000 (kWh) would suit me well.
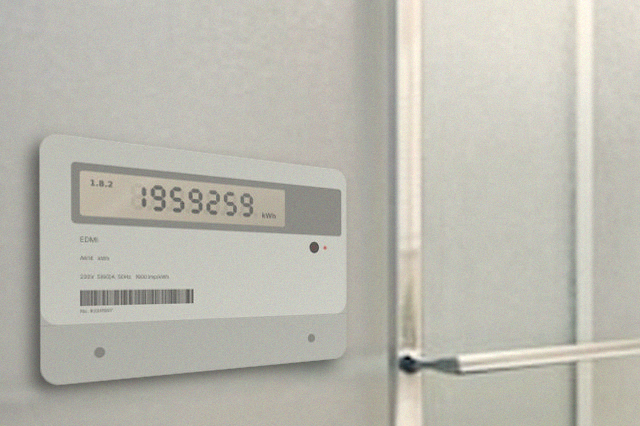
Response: 1959259 (kWh)
